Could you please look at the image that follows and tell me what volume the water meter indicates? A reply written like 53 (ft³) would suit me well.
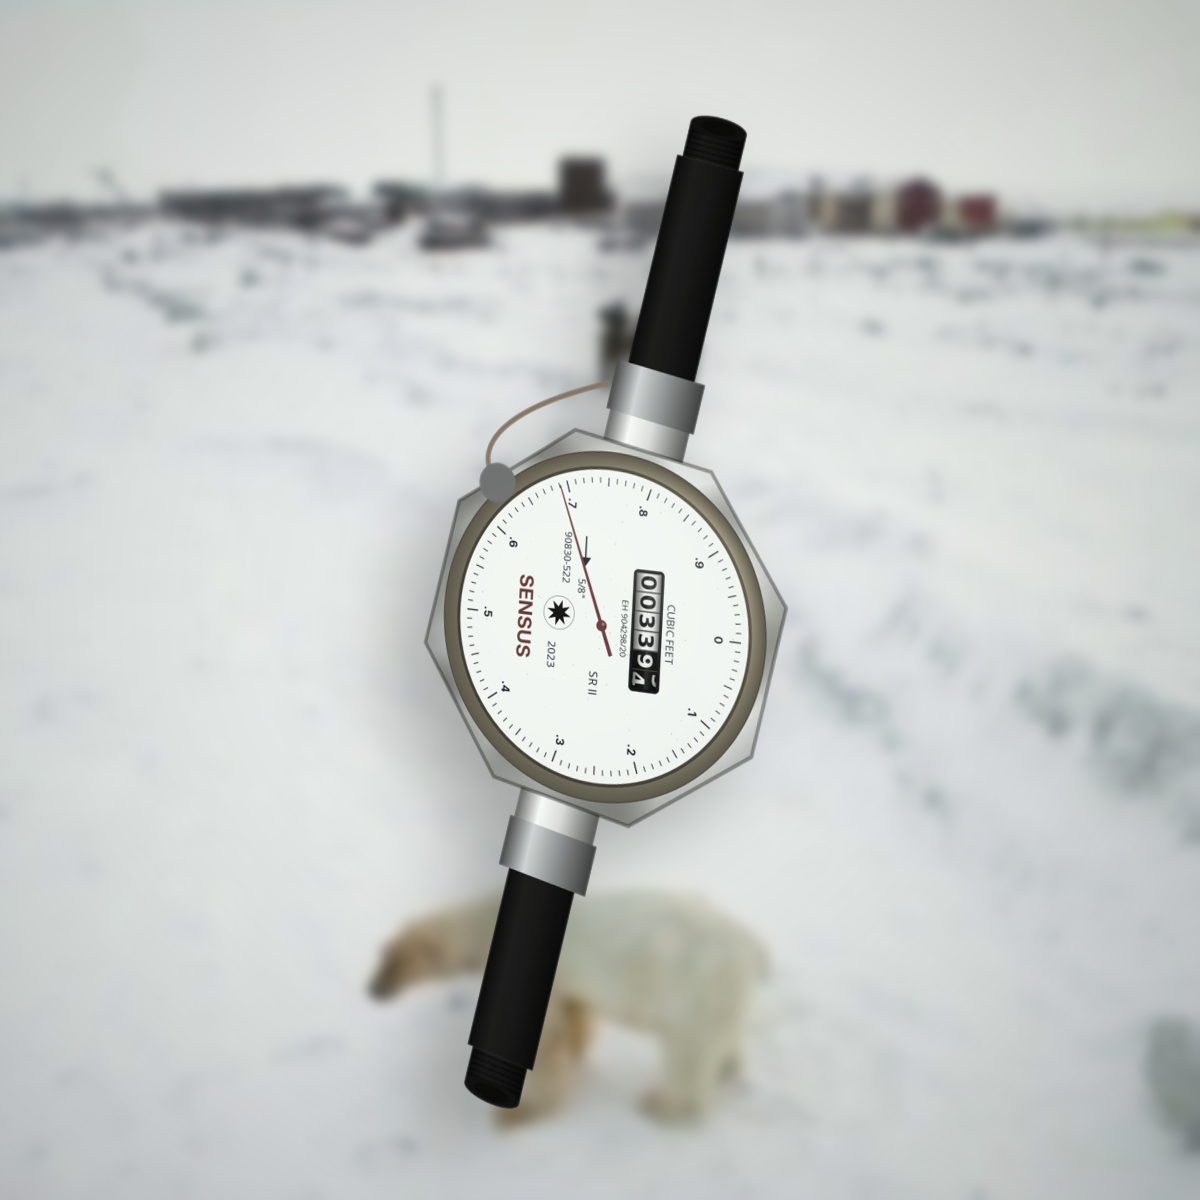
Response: 3393.69 (ft³)
